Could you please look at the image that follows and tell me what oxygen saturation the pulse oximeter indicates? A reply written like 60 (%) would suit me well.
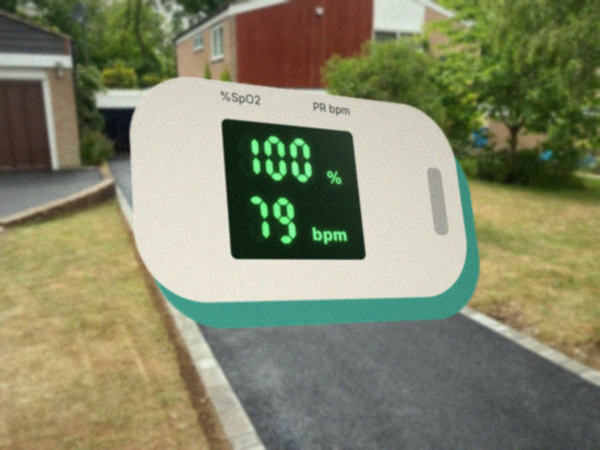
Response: 100 (%)
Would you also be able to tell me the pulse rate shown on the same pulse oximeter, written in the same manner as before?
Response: 79 (bpm)
